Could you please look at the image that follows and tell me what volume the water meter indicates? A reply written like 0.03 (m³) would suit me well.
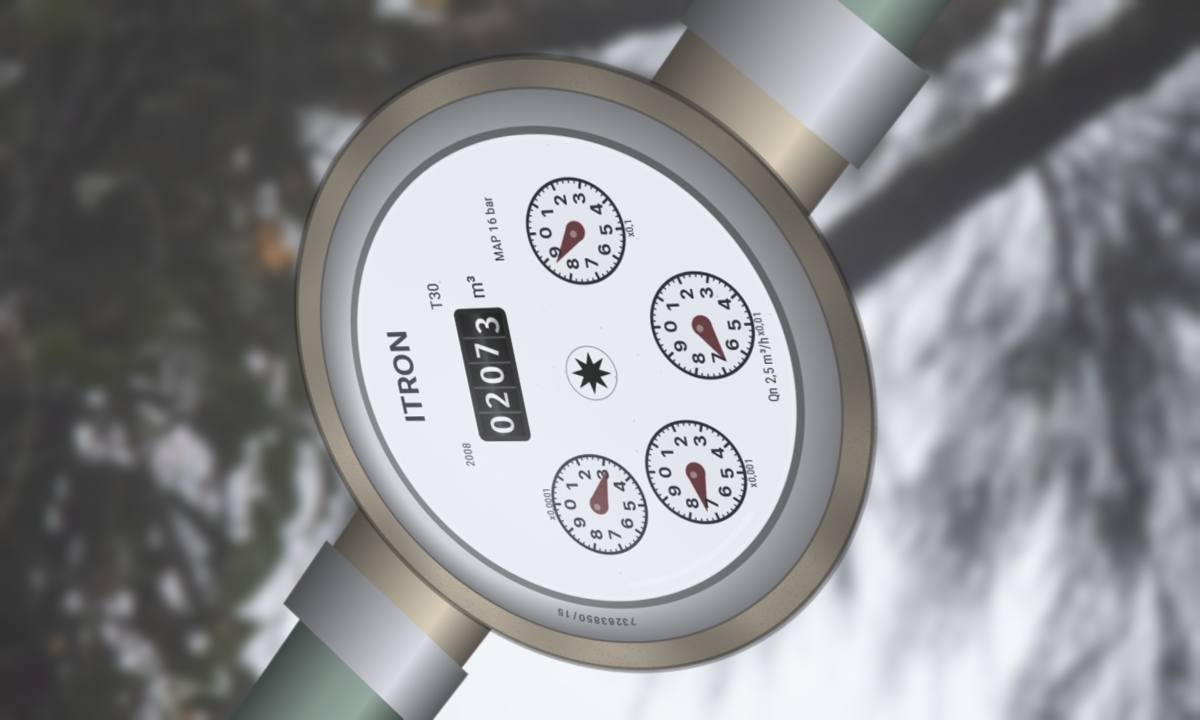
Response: 2072.8673 (m³)
